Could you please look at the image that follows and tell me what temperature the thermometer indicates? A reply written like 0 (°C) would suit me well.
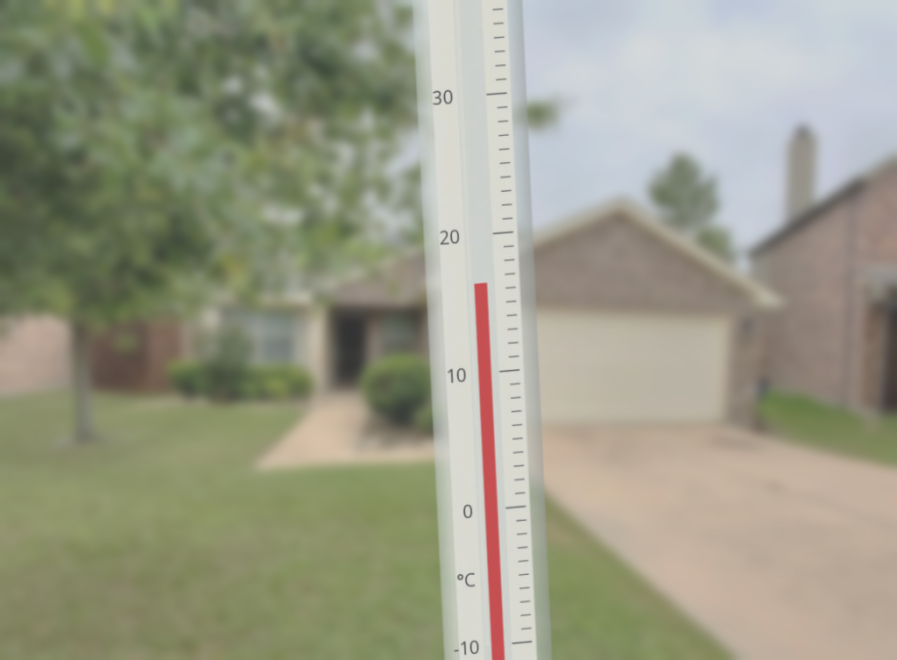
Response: 16.5 (°C)
